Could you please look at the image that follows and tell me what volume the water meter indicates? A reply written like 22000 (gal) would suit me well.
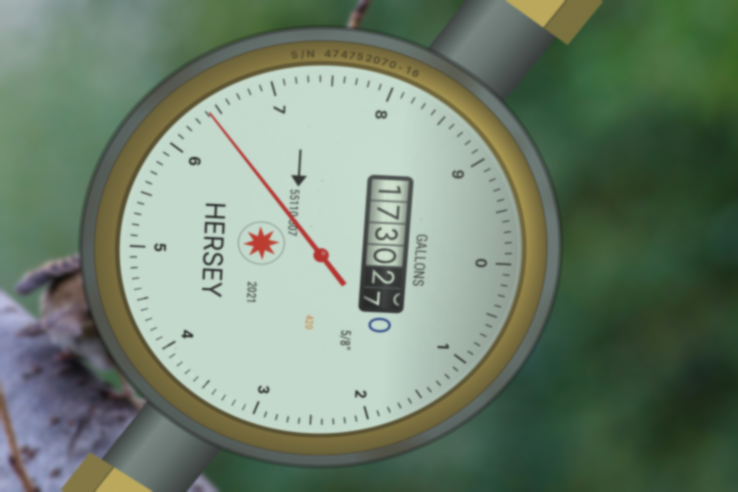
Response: 1730266.4 (gal)
